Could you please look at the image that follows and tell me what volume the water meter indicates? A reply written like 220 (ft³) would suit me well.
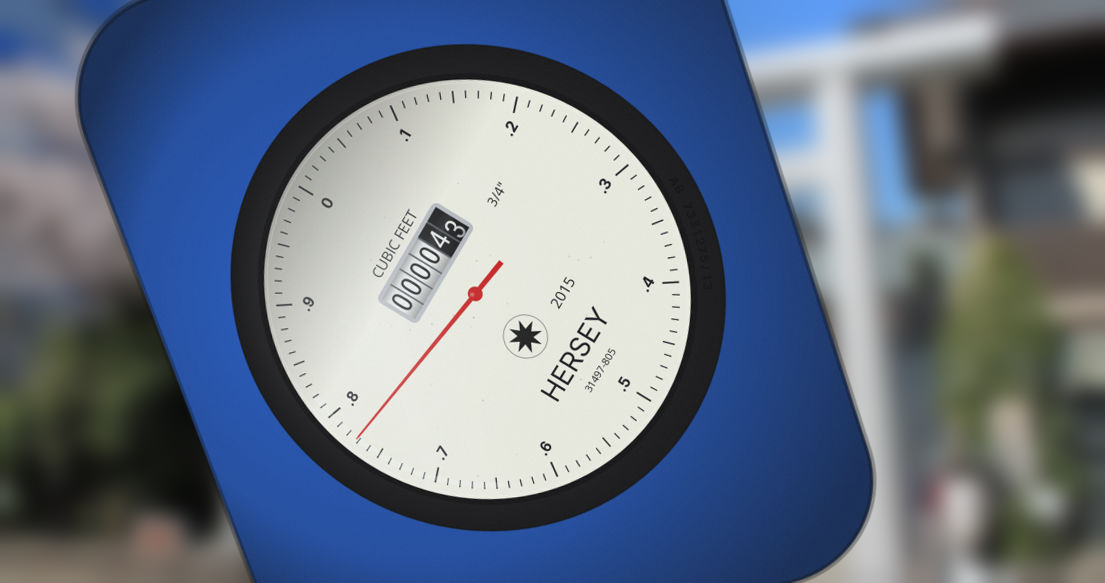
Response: 42.77 (ft³)
